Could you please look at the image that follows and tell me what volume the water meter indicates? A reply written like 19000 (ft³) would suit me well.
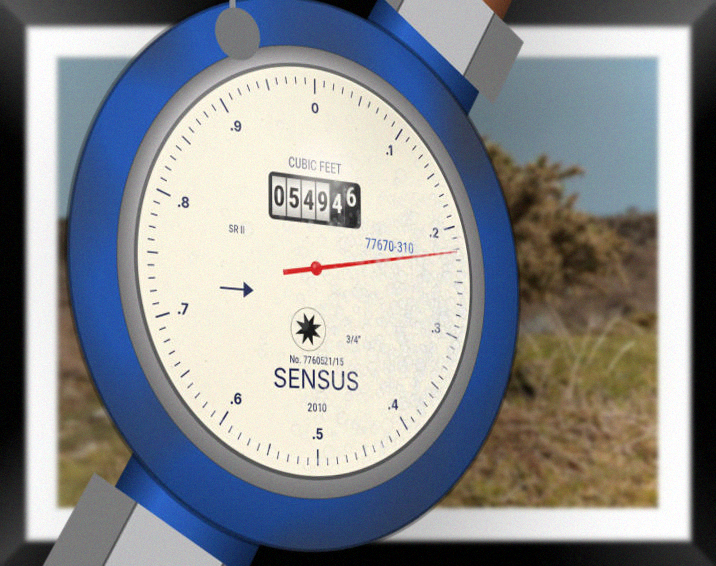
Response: 54946.22 (ft³)
